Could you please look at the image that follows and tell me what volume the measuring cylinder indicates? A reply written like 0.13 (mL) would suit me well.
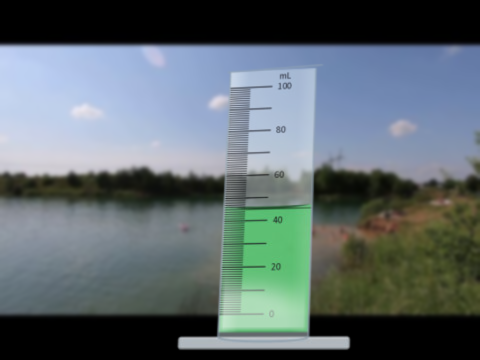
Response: 45 (mL)
